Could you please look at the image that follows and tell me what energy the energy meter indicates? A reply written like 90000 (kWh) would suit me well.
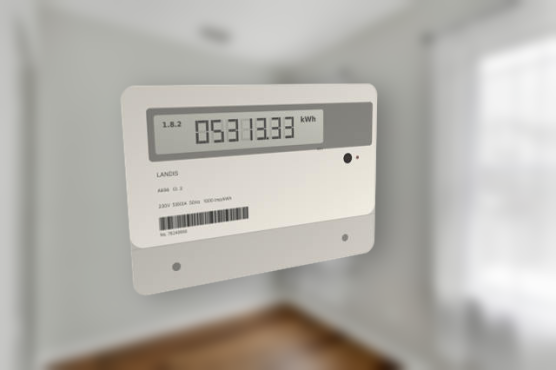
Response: 5313.33 (kWh)
